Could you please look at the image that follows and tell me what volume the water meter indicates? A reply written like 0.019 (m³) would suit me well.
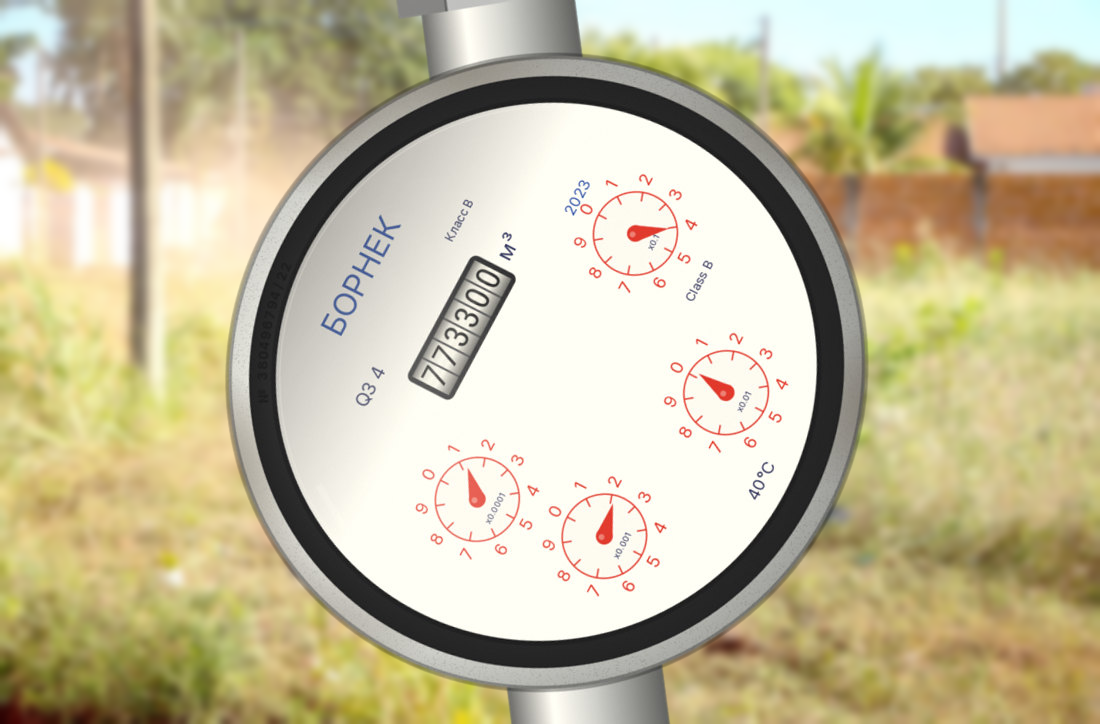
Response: 773300.4021 (m³)
